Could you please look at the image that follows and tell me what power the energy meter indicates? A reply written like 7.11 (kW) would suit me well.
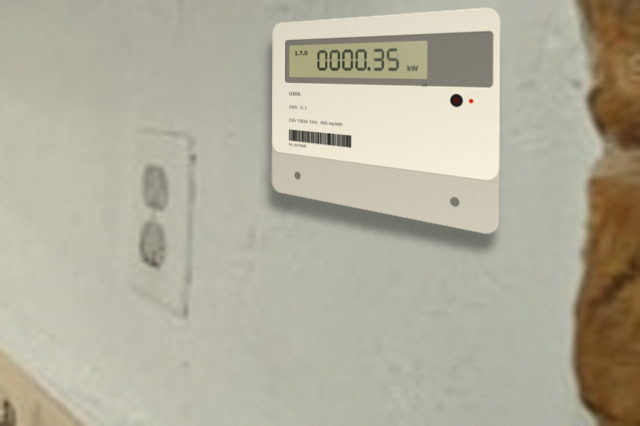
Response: 0.35 (kW)
